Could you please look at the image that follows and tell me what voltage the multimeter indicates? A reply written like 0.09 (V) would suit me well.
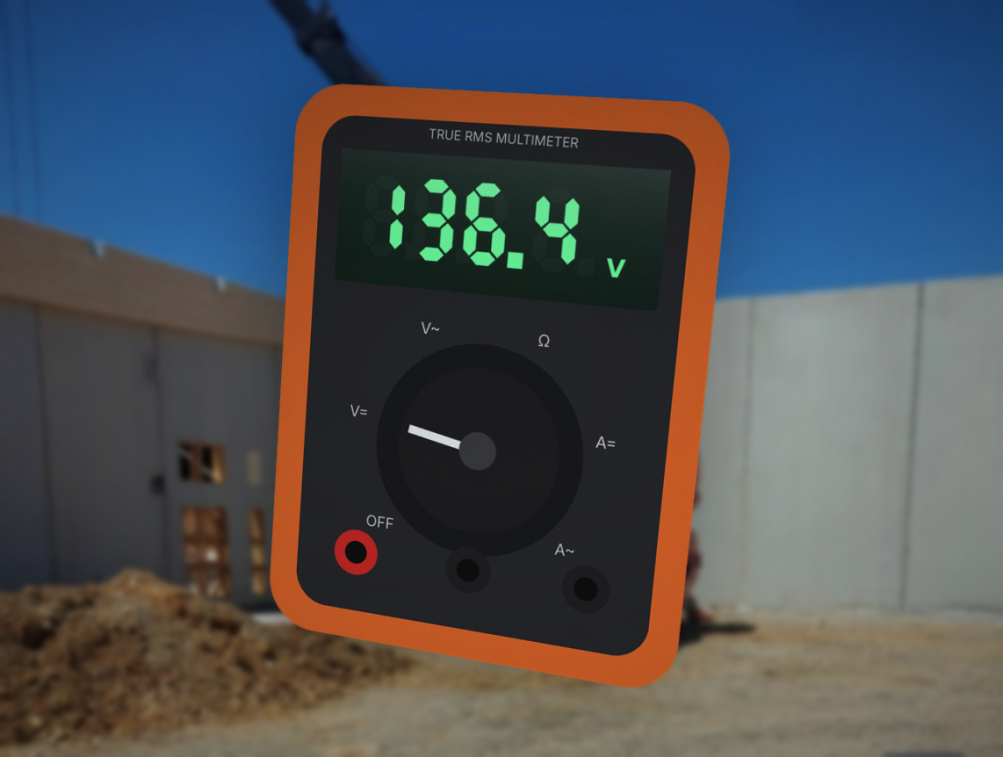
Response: 136.4 (V)
